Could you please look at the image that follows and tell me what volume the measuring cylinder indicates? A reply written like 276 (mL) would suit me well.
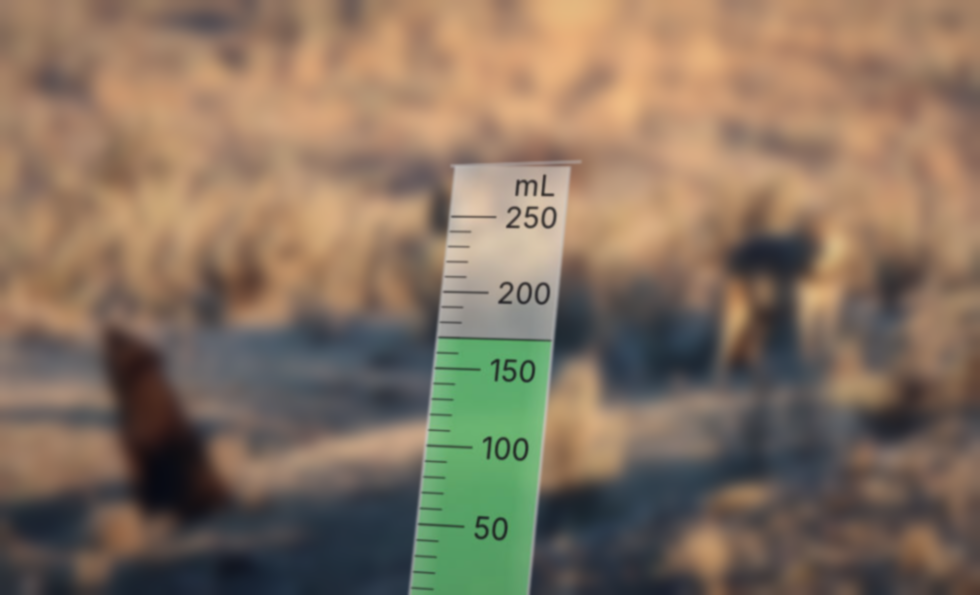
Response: 170 (mL)
